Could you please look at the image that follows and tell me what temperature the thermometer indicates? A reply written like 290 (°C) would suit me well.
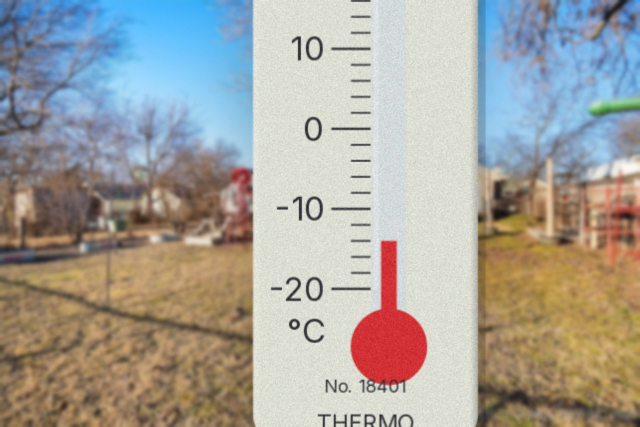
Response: -14 (°C)
